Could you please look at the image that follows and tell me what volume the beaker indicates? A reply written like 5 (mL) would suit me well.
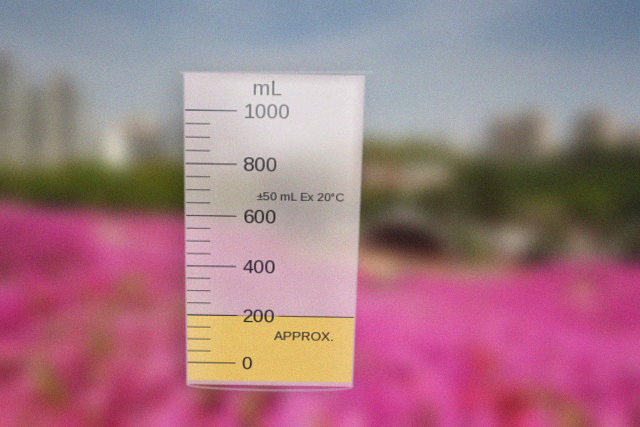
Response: 200 (mL)
